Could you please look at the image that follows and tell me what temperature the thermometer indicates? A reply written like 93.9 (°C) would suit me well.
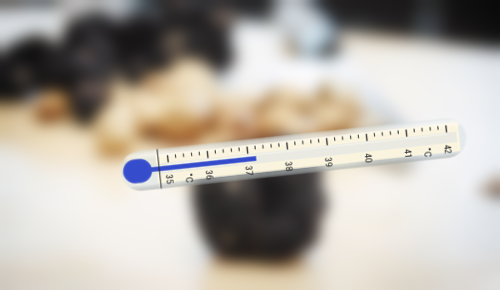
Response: 37.2 (°C)
